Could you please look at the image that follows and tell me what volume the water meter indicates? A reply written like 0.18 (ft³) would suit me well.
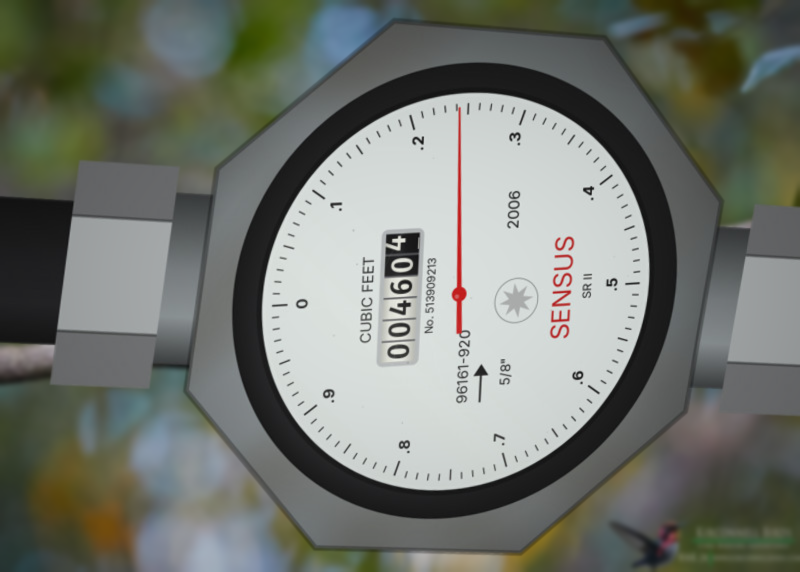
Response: 4604.24 (ft³)
